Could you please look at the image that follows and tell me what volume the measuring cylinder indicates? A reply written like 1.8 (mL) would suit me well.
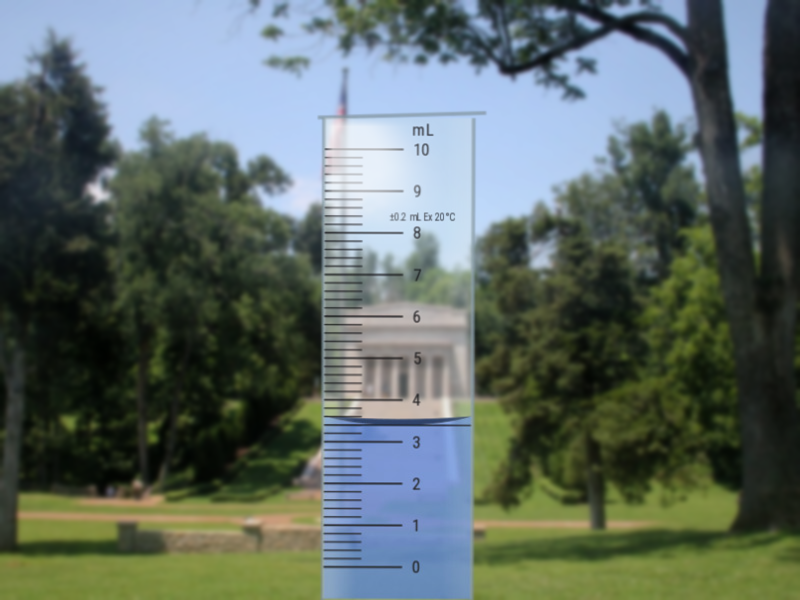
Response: 3.4 (mL)
